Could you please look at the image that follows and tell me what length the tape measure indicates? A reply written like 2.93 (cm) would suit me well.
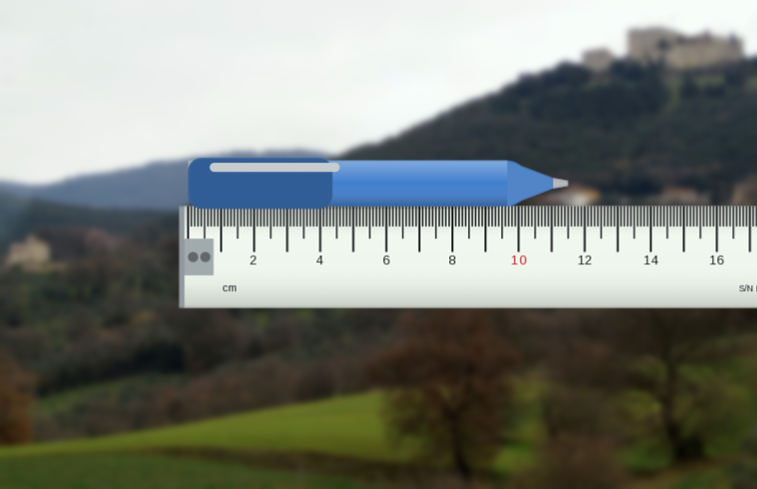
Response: 11.5 (cm)
